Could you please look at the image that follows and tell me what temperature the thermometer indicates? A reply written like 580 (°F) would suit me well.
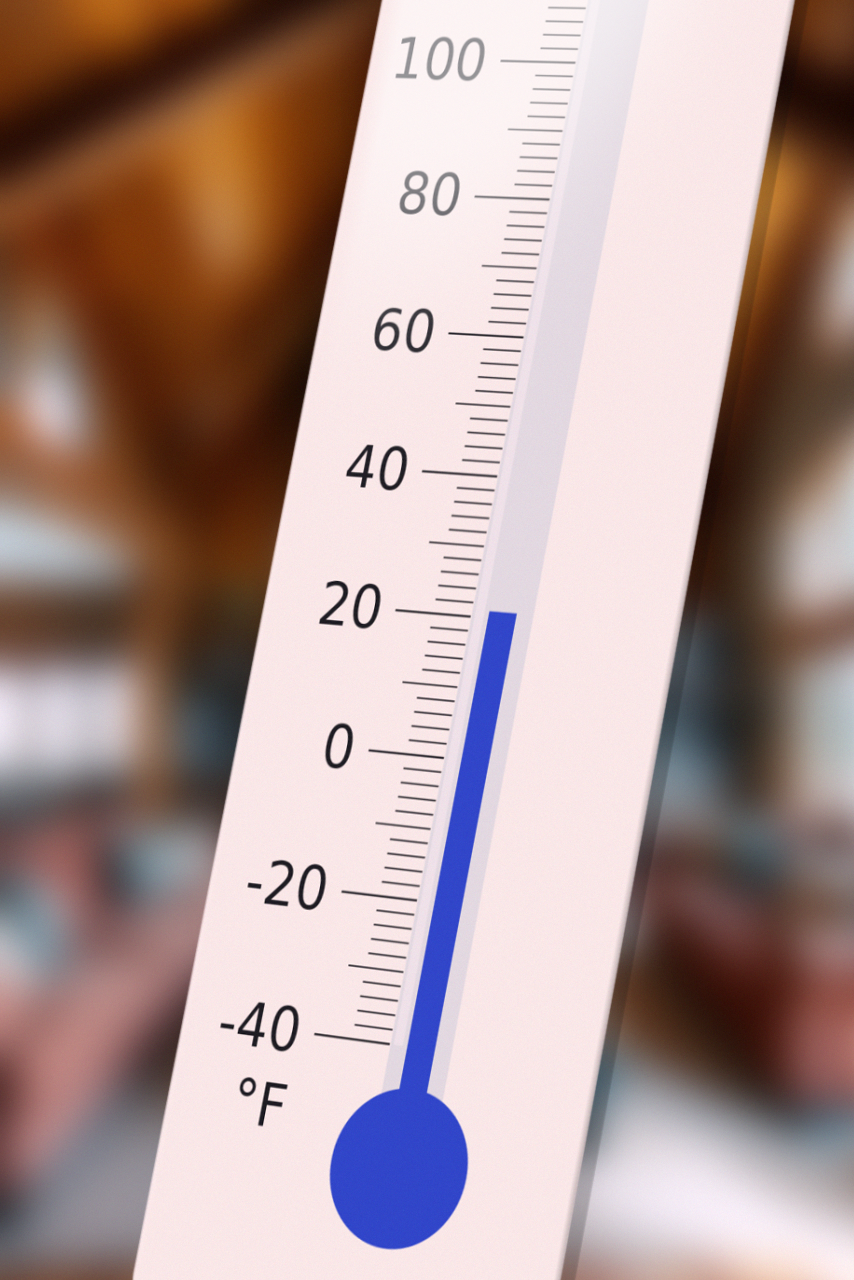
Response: 21 (°F)
